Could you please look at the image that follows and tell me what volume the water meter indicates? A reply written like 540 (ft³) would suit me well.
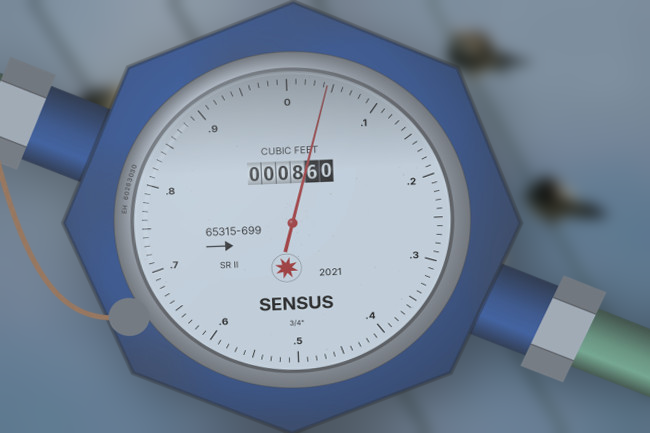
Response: 860.04 (ft³)
